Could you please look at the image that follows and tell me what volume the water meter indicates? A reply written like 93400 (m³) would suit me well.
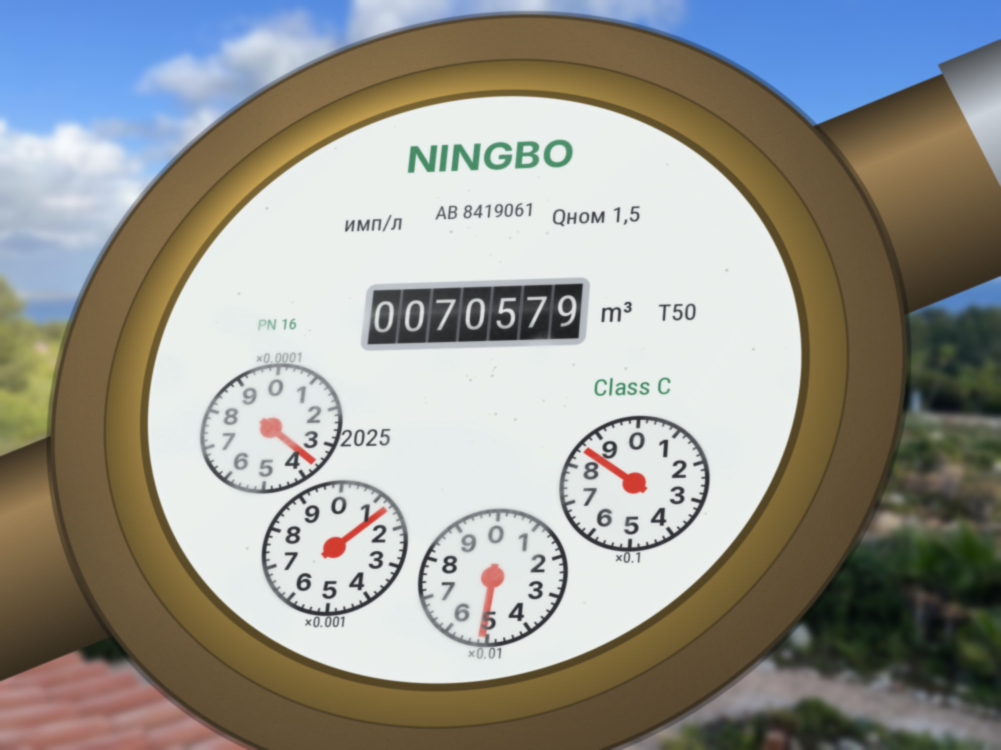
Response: 70579.8513 (m³)
